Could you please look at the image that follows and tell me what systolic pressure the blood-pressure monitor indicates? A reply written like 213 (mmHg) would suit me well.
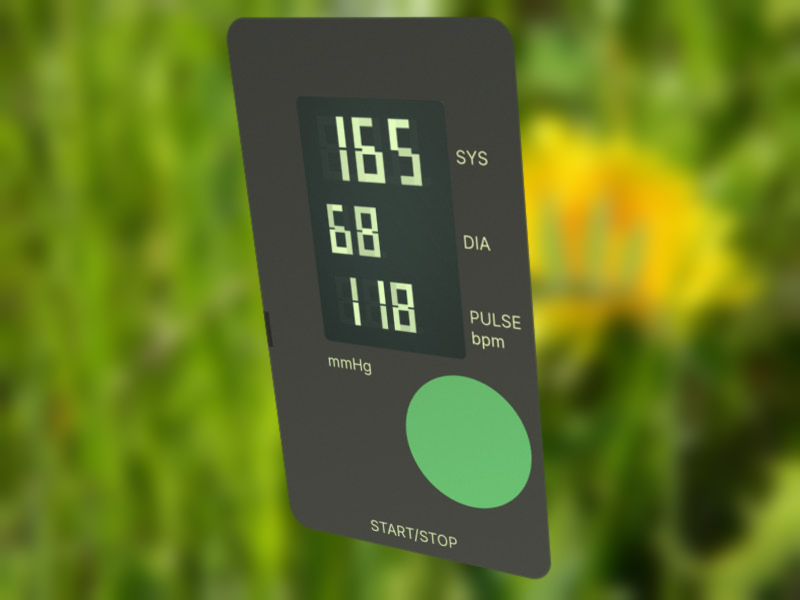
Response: 165 (mmHg)
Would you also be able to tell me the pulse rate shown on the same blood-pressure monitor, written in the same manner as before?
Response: 118 (bpm)
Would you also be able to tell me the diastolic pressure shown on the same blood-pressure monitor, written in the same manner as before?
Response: 68 (mmHg)
